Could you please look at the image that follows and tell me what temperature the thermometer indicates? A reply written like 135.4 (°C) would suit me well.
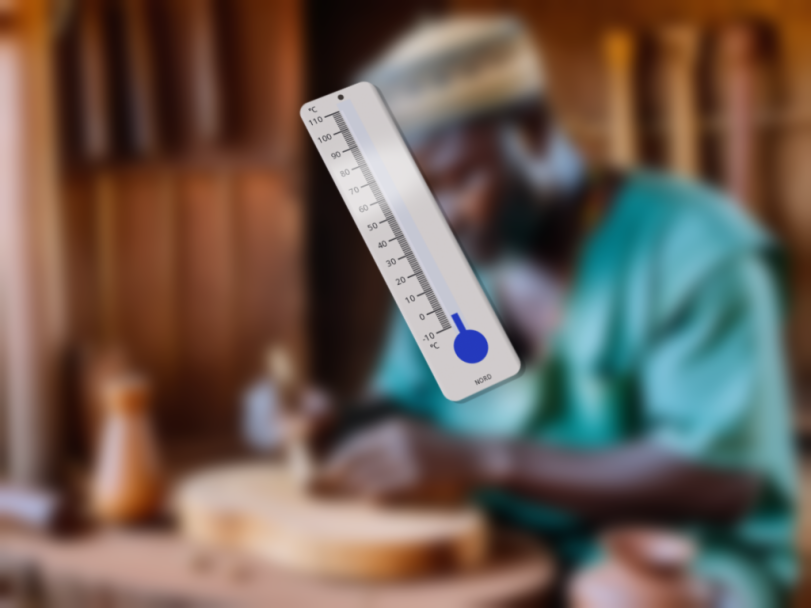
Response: -5 (°C)
